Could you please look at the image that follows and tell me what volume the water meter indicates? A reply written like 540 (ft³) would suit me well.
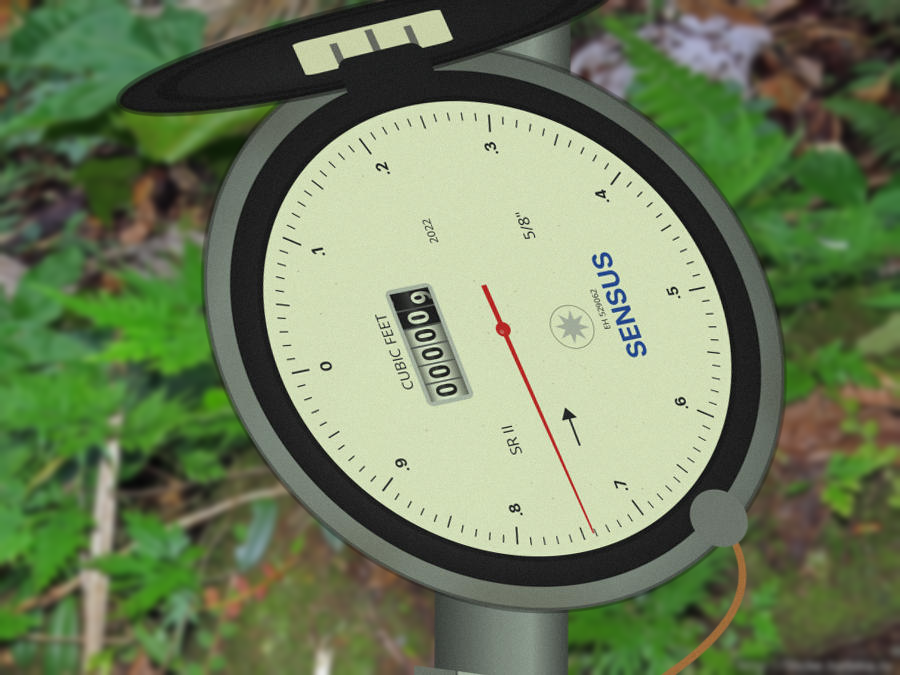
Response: 8.74 (ft³)
